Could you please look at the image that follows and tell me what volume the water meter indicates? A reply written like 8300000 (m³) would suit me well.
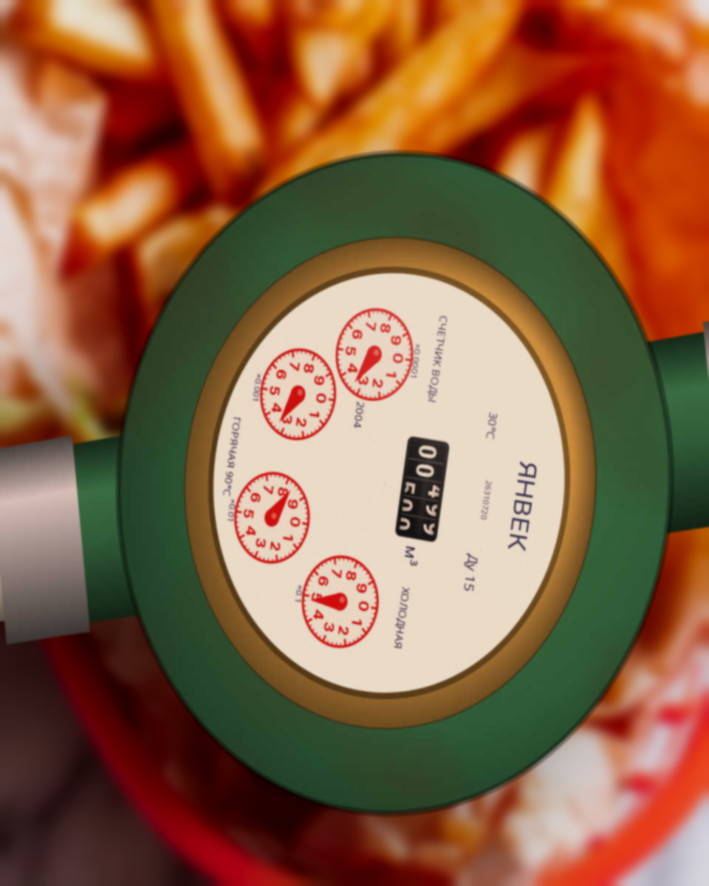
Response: 499.4833 (m³)
